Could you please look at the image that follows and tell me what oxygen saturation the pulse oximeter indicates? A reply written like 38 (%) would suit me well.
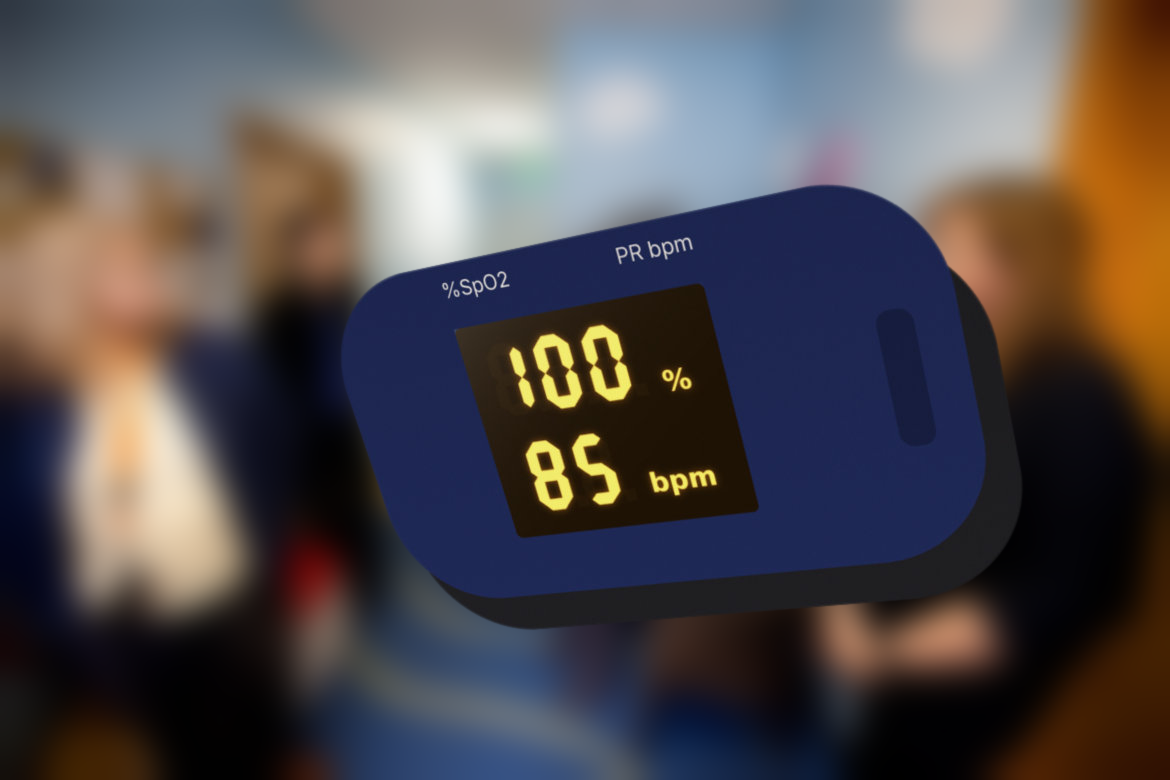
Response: 100 (%)
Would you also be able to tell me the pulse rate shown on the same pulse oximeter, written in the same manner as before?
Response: 85 (bpm)
